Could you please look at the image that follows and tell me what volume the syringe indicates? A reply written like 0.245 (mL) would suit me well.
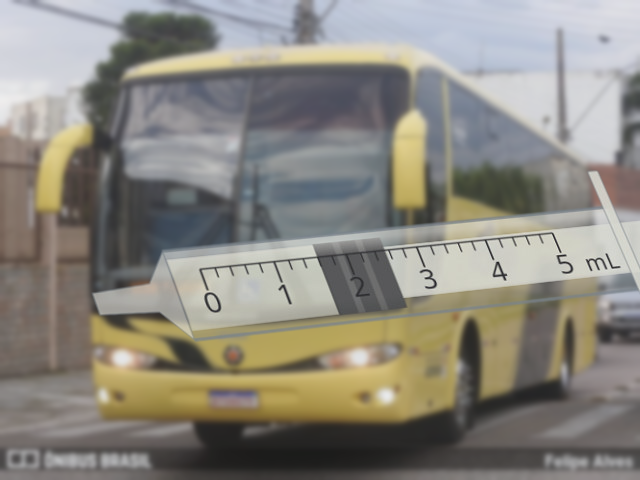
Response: 1.6 (mL)
